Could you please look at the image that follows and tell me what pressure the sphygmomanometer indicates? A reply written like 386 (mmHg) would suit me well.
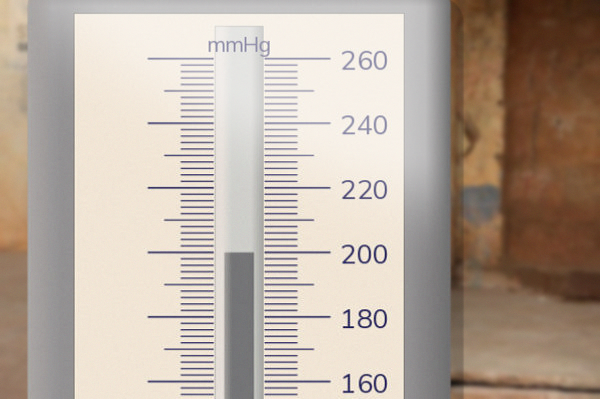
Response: 200 (mmHg)
